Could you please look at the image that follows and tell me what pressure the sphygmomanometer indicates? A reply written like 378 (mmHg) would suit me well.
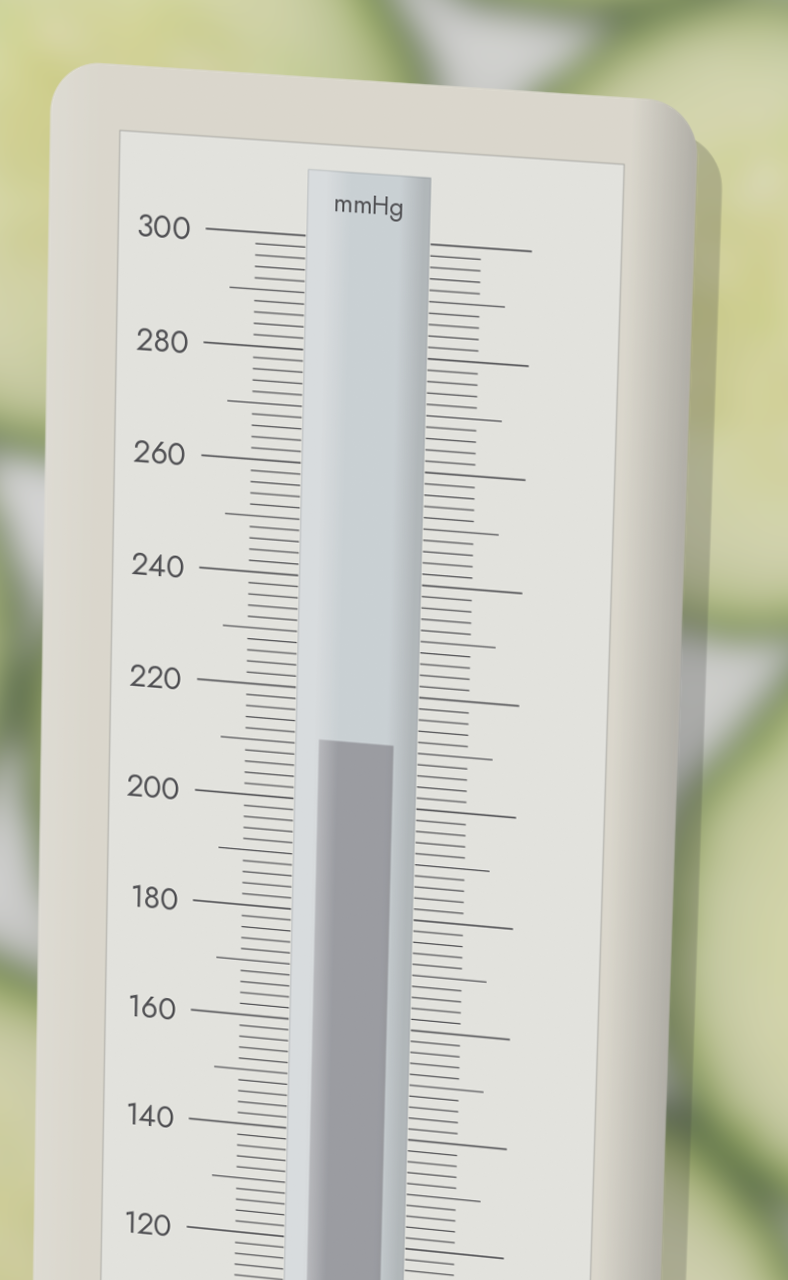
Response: 211 (mmHg)
